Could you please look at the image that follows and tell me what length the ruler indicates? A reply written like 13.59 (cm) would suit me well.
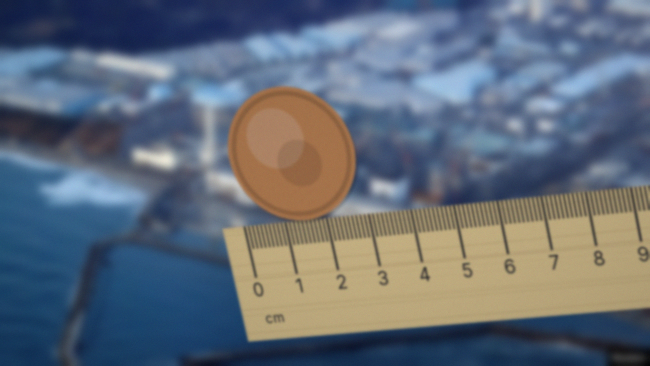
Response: 3 (cm)
